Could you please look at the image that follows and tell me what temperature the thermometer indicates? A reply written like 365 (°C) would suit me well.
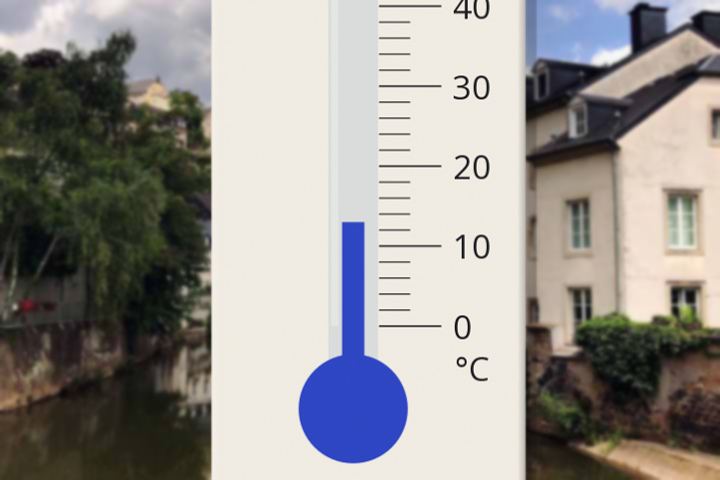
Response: 13 (°C)
